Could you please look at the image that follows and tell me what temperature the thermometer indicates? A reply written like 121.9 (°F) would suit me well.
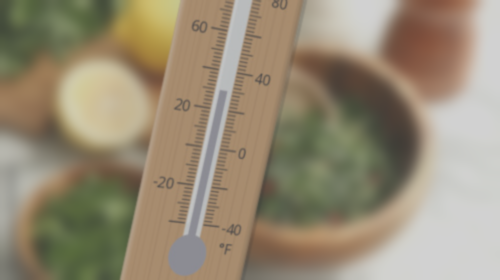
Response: 30 (°F)
